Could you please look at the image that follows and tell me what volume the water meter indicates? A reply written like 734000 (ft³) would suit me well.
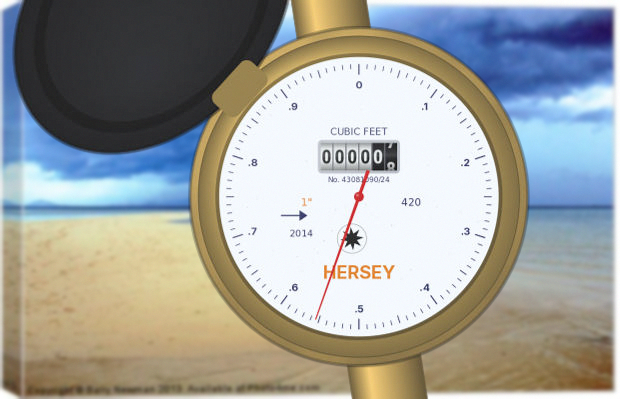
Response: 7.55 (ft³)
